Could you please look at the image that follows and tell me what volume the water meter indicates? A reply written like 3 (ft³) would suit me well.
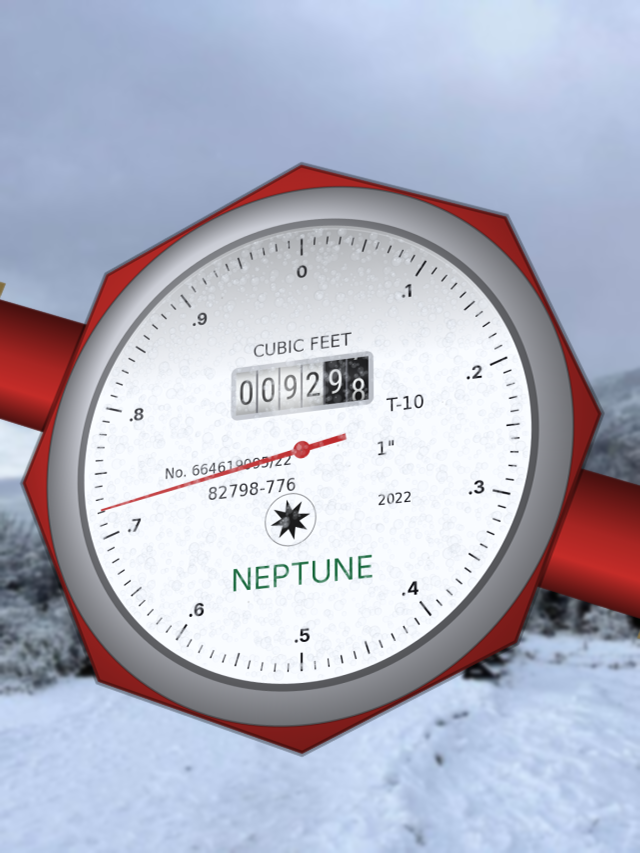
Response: 9297.72 (ft³)
